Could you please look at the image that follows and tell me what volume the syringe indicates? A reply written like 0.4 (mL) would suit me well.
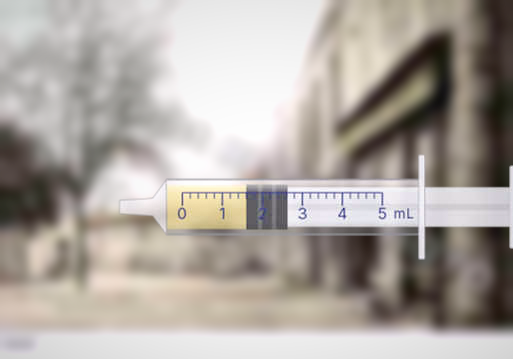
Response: 1.6 (mL)
